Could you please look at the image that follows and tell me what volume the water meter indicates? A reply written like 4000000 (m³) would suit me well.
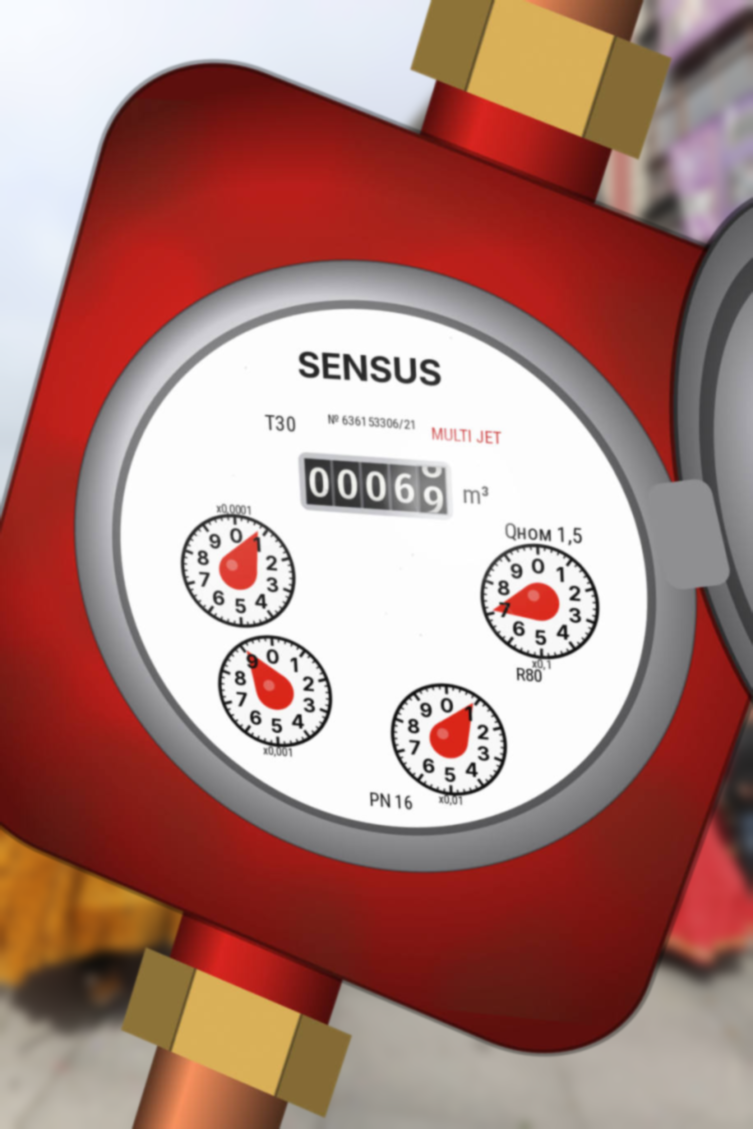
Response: 68.7090 (m³)
